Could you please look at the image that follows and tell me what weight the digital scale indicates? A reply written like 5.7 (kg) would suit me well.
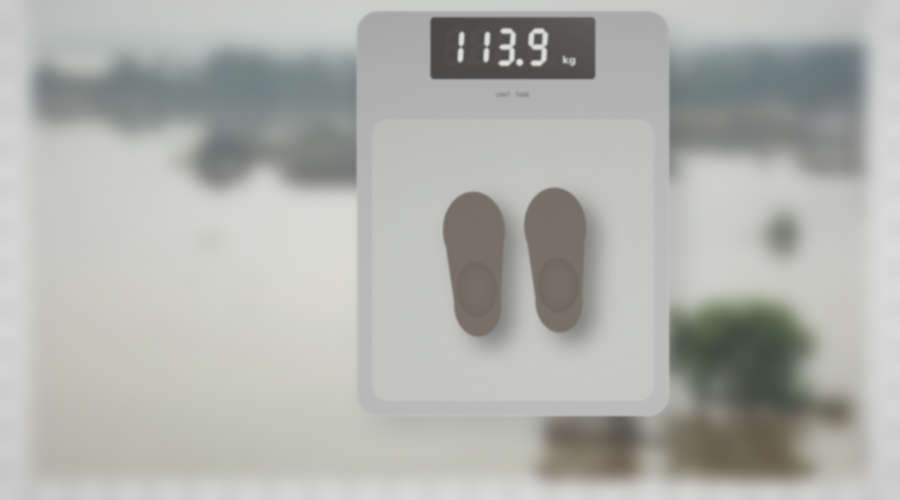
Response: 113.9 (kg)
